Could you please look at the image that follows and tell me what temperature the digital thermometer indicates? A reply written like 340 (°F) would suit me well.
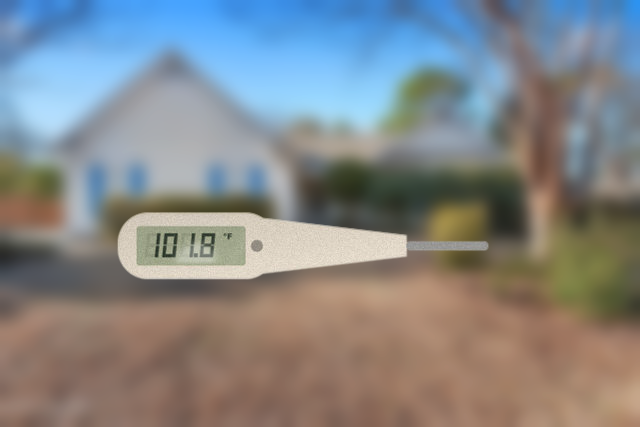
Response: 101.8 (°F)
